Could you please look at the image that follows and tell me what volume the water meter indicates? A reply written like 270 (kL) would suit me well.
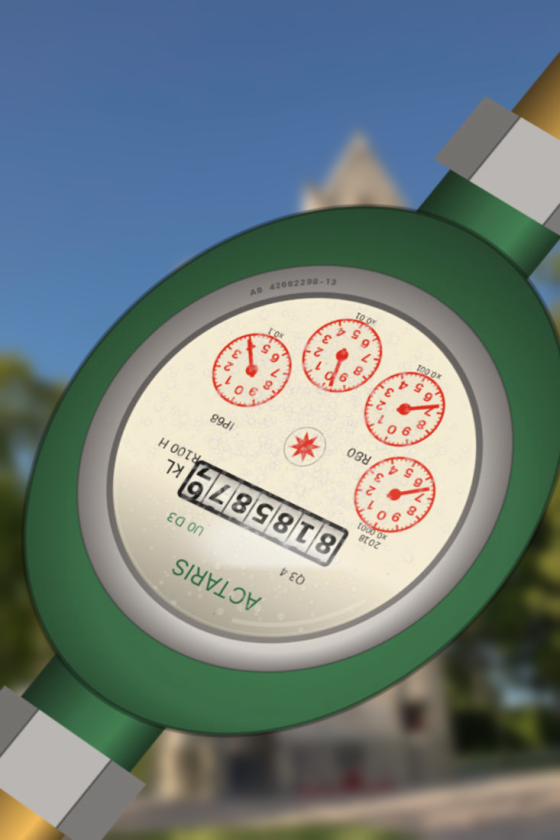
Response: 8185876.3966 (kL)
